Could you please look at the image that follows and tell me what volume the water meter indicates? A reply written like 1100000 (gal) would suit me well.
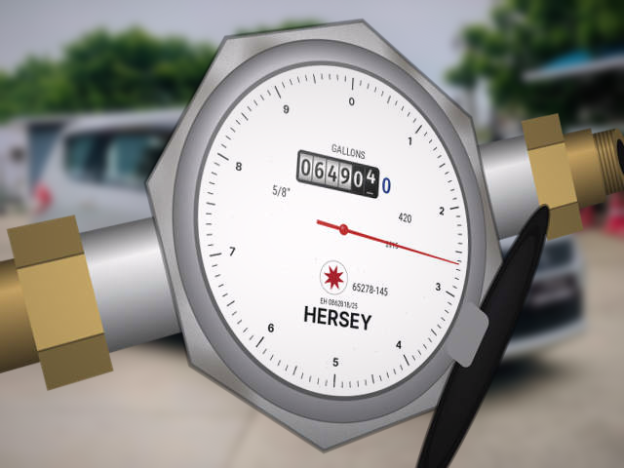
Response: 649042.6 (gal)
